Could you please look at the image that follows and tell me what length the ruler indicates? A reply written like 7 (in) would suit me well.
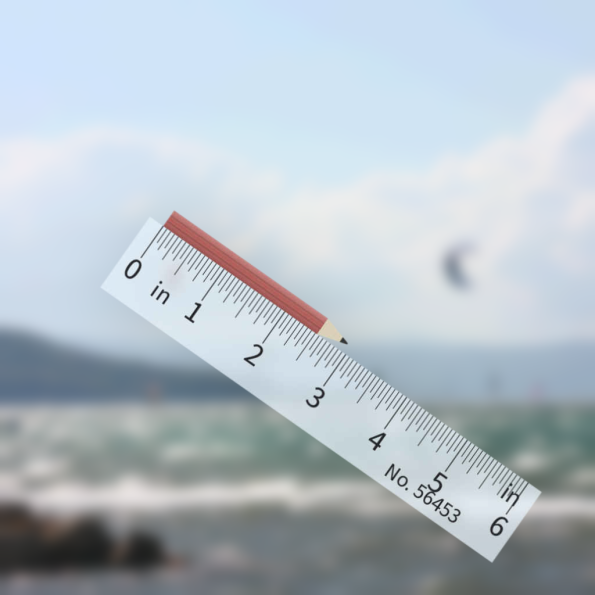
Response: 2.9375 (in)
